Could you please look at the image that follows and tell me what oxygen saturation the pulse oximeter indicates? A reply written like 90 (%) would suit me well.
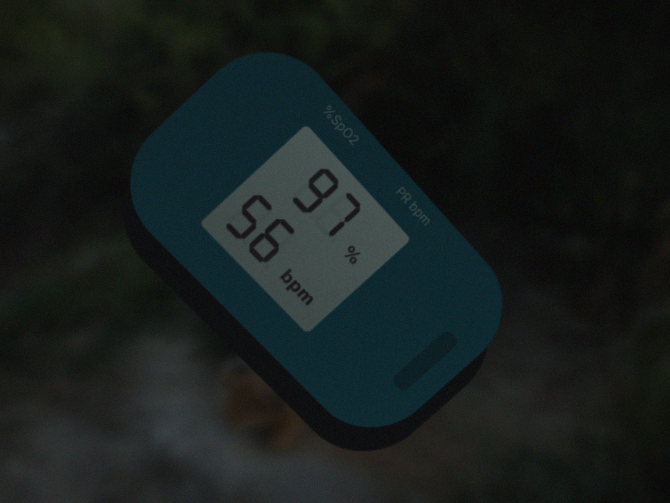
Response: 97 (%)
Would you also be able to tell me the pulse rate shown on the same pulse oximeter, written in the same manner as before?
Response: 56 (bpm)
